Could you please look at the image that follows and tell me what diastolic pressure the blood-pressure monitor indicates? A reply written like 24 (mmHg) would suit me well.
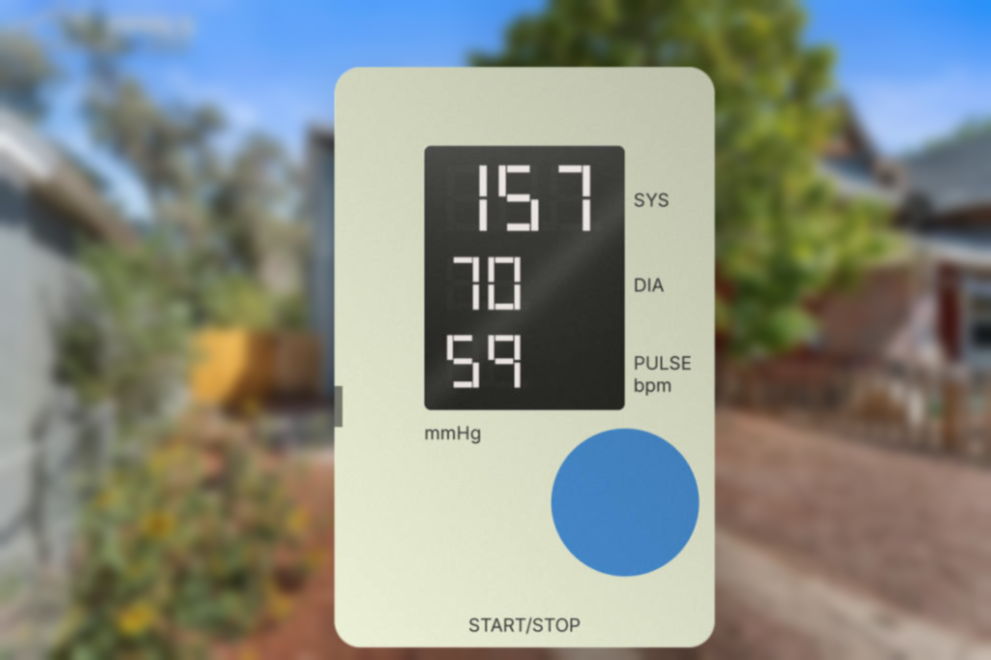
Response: 70 (mmHg)
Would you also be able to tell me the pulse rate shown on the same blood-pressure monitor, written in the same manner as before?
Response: 59 (bpm)
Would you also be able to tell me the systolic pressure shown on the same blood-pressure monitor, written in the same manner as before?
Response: 157 (mmHg)
